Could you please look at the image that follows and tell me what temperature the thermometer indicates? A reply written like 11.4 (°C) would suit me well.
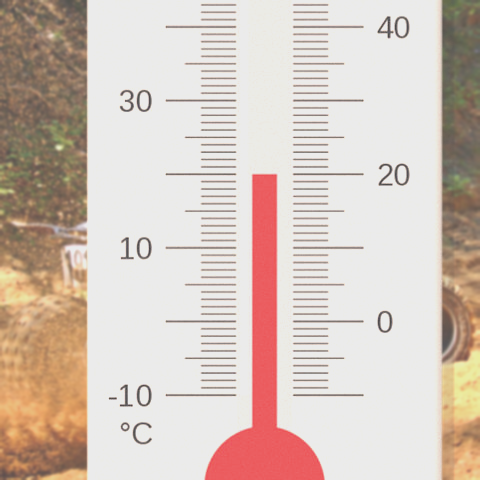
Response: 20 (°C)
